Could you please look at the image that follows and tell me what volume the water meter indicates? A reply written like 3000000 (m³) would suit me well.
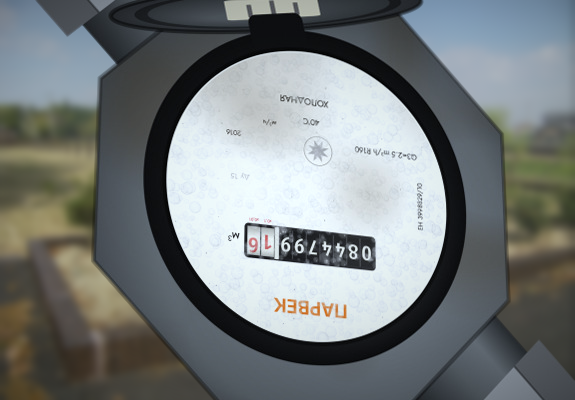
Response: 844799.16 (m³)
